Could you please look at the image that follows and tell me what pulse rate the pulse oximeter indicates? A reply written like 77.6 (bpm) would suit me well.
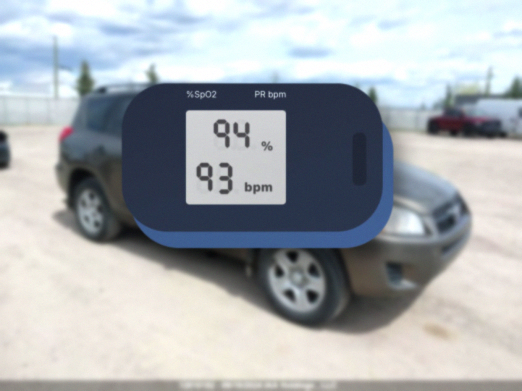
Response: 93 (bpm)
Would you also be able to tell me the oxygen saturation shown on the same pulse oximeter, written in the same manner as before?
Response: 94 (%)
